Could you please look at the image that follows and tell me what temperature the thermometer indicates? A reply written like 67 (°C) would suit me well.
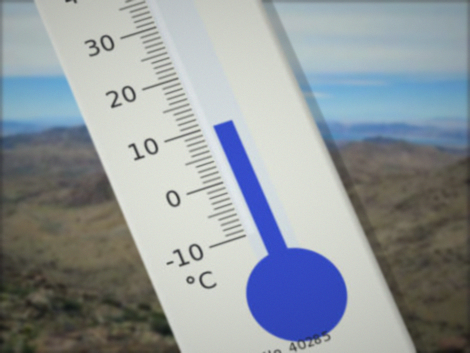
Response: 10 (°C)
